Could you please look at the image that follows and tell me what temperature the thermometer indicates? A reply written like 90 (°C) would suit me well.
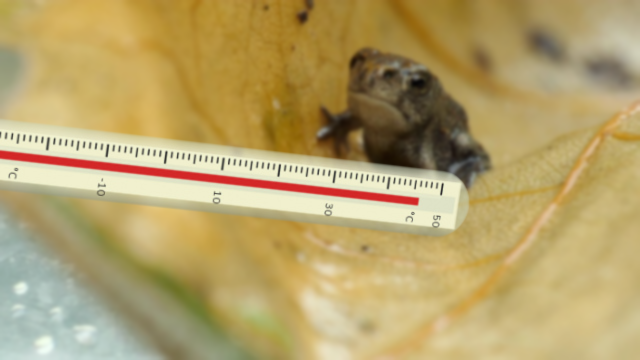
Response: 46 (°C)
